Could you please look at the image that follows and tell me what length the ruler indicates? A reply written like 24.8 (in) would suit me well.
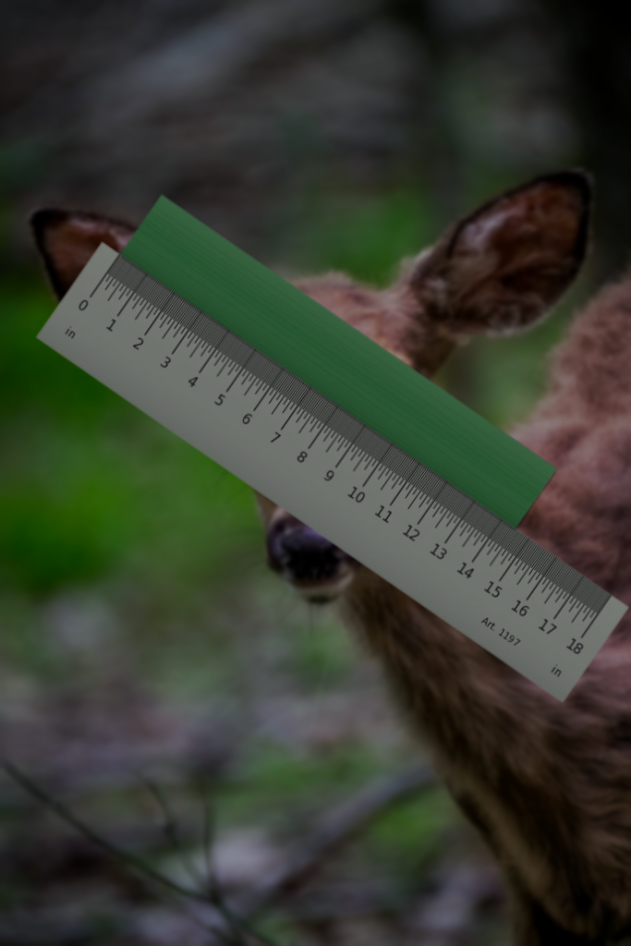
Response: 14.5 (in)
